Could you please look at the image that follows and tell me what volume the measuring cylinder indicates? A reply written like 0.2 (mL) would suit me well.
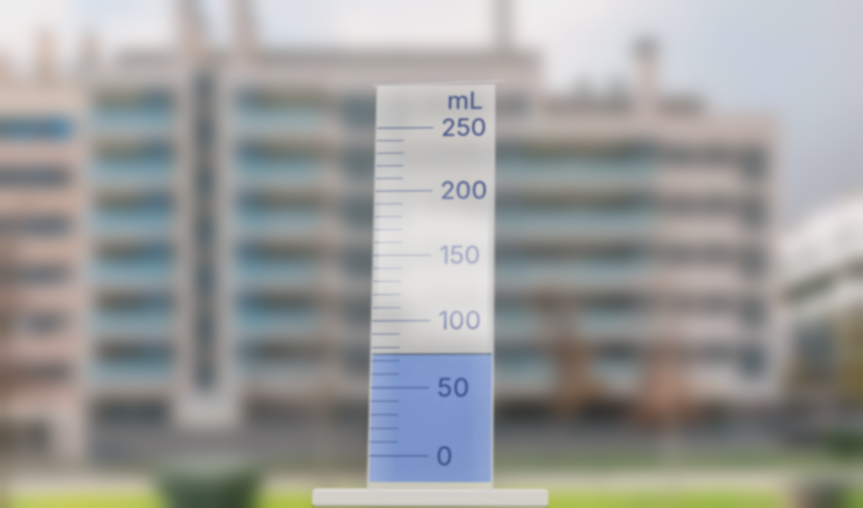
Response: 75 (mL)
